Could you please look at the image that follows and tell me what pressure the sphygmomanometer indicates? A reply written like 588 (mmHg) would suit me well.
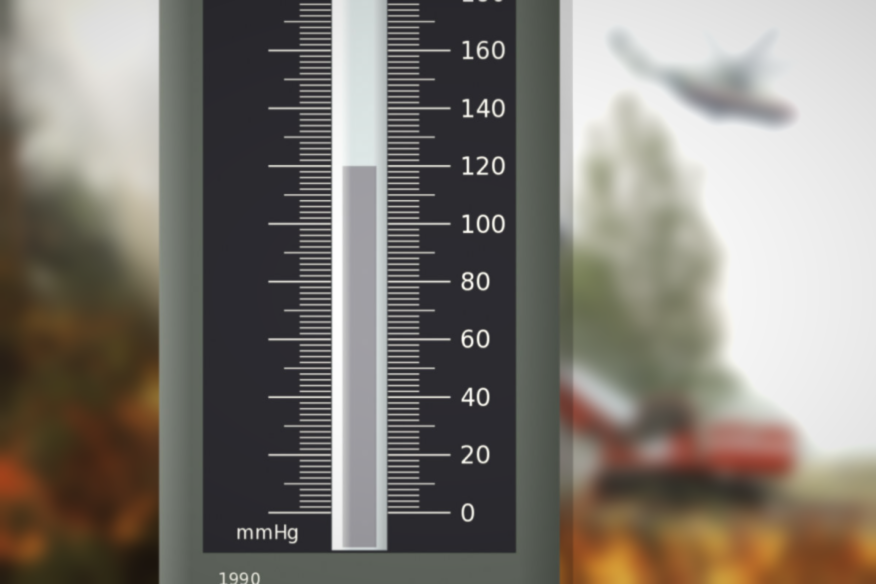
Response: 120 (mmHg)
